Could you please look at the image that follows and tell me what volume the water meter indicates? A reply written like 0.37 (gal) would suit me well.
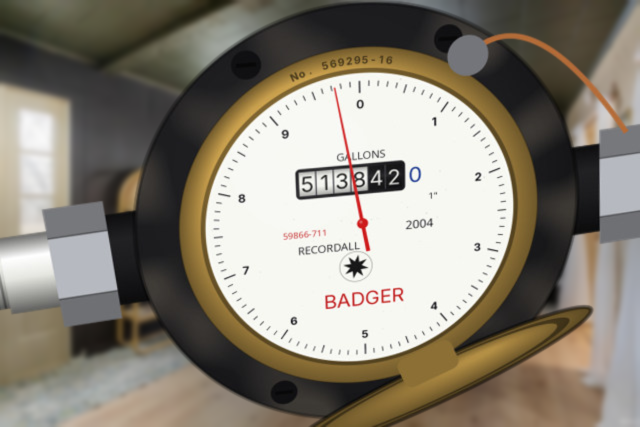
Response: 5138419.7 (gal)
